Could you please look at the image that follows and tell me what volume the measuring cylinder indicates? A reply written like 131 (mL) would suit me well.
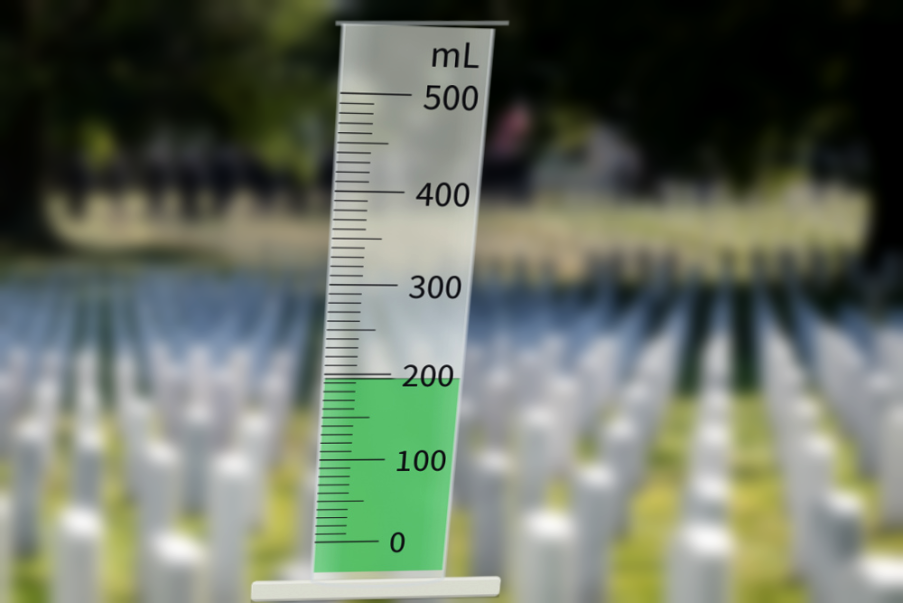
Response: 195 (mL)
